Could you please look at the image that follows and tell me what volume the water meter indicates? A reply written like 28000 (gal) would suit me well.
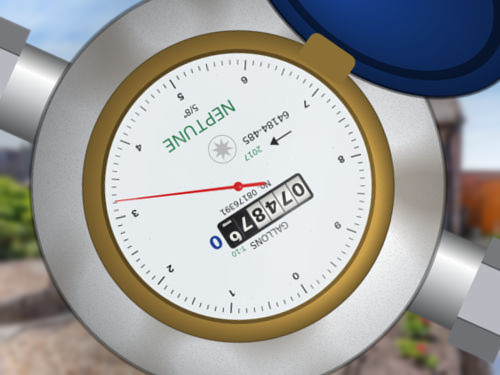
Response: 748763.2 (gal)
